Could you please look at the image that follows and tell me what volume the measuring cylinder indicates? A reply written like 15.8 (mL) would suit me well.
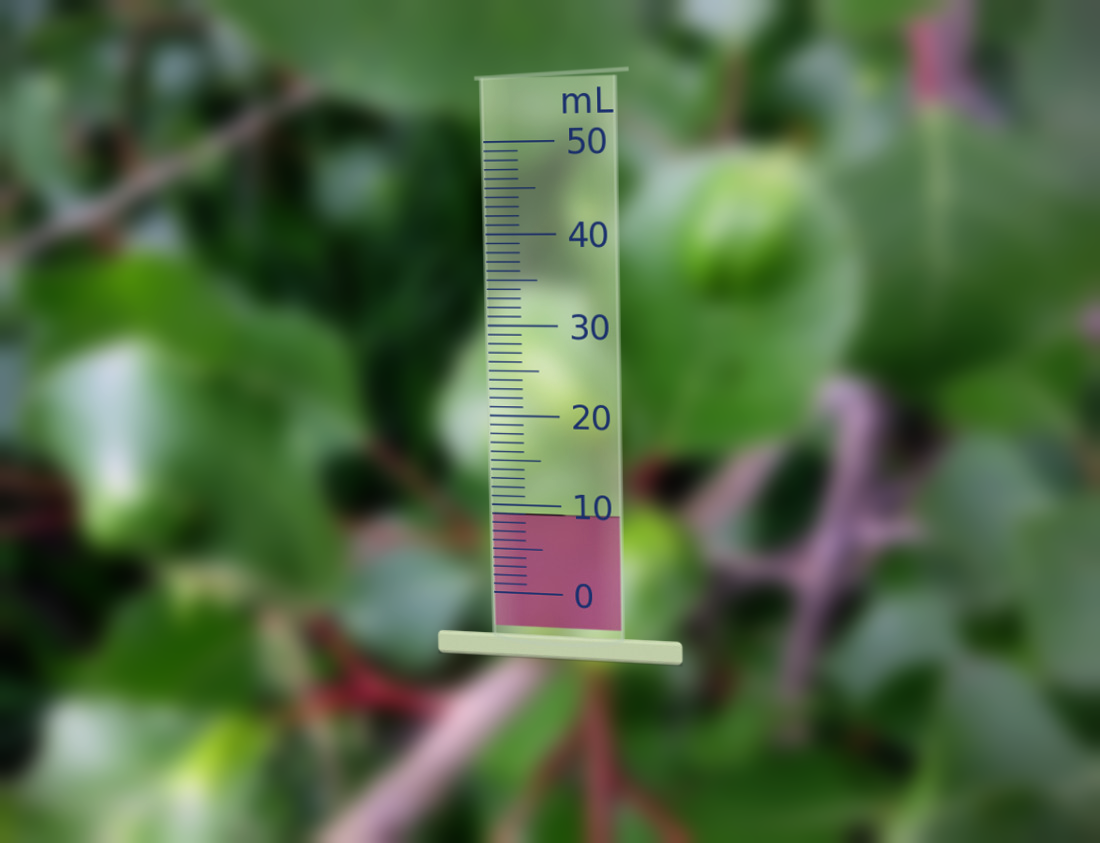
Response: 9 (mL)
